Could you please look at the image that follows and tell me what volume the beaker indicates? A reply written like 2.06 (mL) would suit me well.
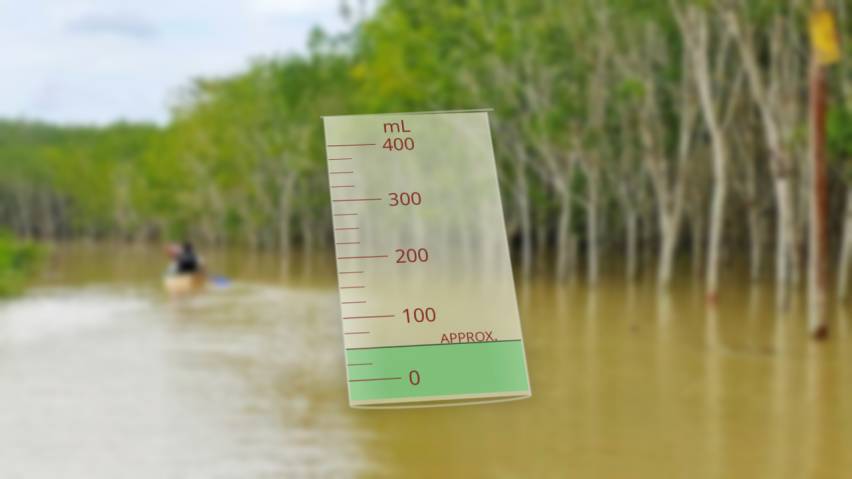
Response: 50 (mL)
